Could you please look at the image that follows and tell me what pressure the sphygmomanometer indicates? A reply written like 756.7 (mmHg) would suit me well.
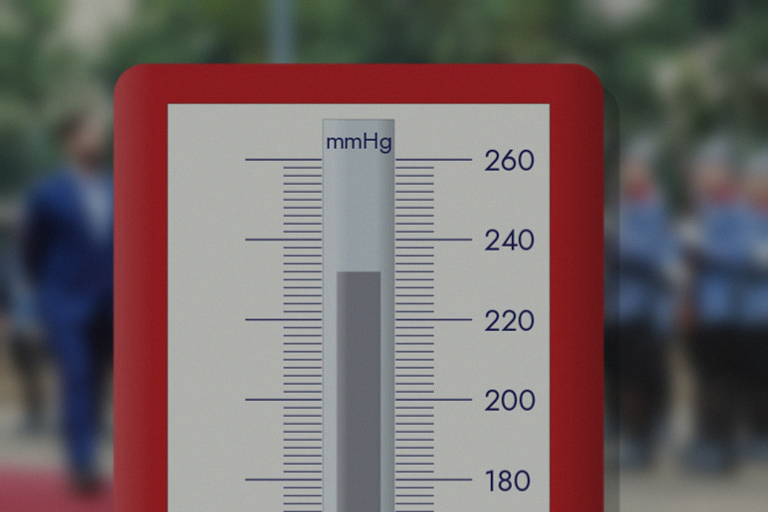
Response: 232 (mmHg)
